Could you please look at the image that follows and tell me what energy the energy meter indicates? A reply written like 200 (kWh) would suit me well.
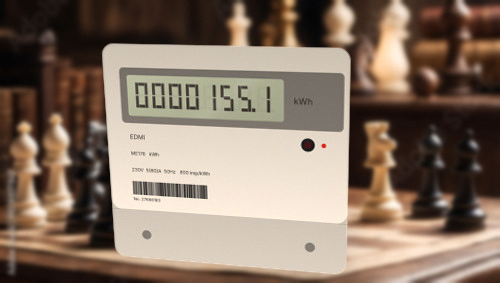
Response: 155.1 (kWh)
